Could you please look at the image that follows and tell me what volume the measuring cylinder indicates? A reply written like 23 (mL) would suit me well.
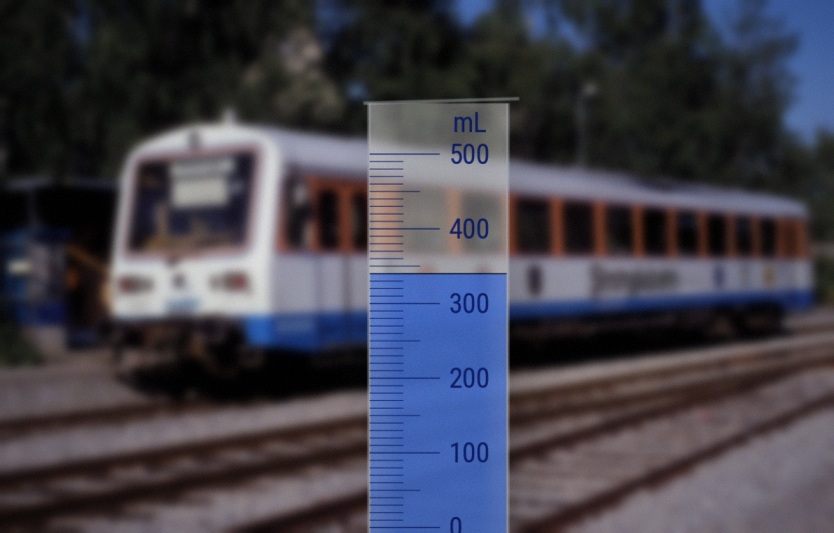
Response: 340 (mL)
